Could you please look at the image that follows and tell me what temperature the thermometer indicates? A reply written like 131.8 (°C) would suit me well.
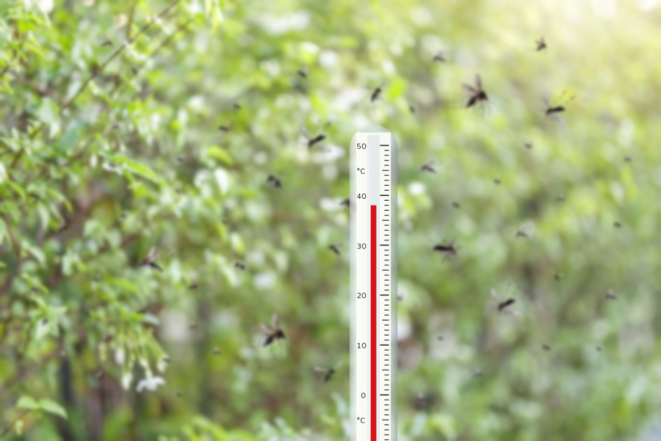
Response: 38 (°C)
